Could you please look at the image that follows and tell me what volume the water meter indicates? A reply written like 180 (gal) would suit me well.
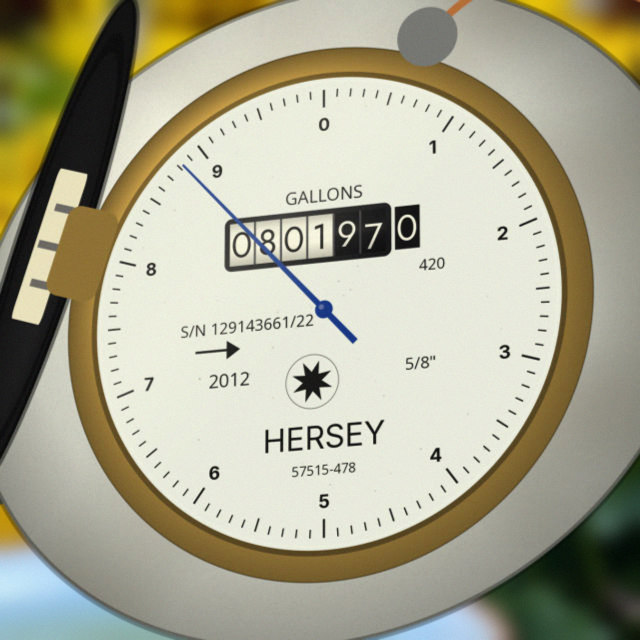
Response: 801968.8 (gal)
